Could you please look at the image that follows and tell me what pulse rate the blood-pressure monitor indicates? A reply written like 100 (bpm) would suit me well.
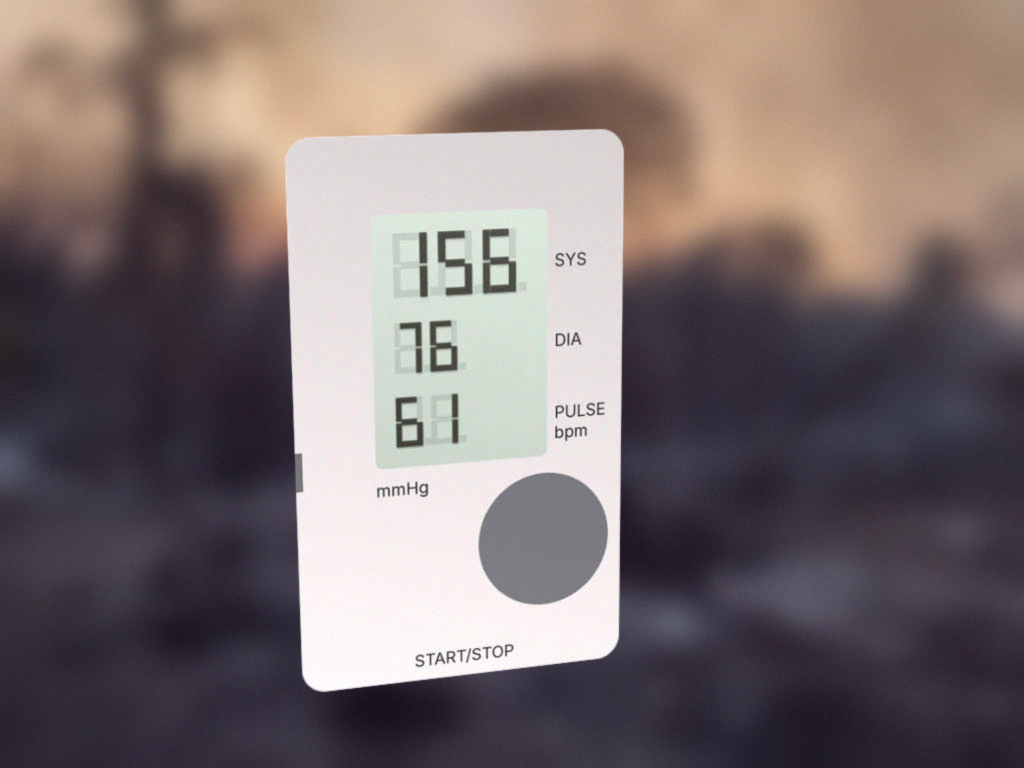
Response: 61 (bpm)
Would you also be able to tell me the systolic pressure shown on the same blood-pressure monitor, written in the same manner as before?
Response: 156 (mmHg)
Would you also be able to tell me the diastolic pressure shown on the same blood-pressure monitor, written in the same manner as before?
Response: 76 (mmHg)
